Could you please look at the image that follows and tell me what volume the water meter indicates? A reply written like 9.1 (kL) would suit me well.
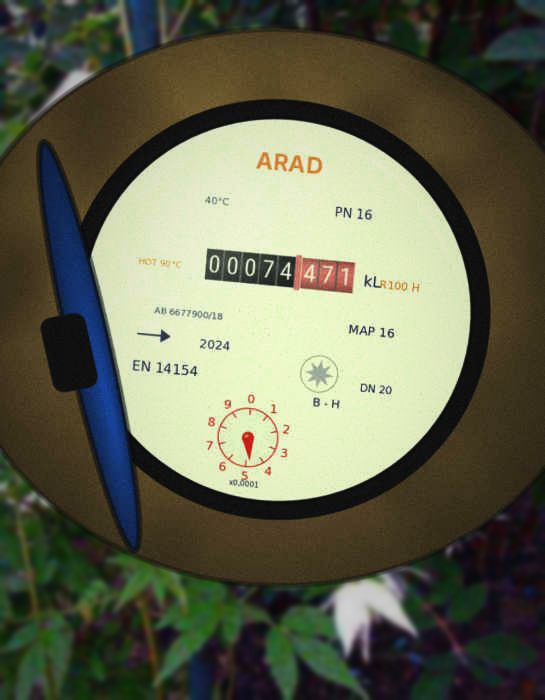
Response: 74.4714 (kL)
